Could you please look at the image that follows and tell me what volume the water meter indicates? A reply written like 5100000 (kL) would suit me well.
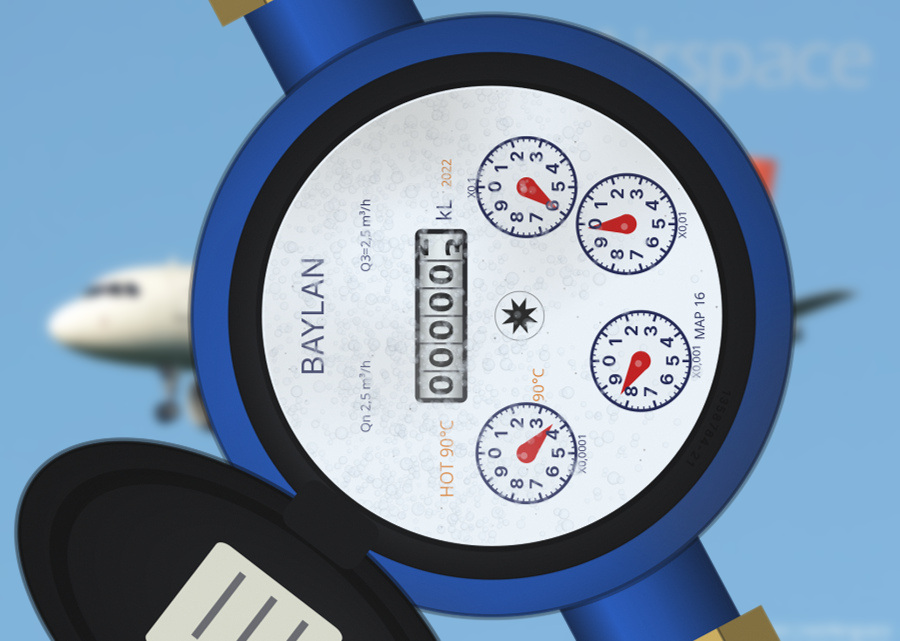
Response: 2.5983 (kL)
